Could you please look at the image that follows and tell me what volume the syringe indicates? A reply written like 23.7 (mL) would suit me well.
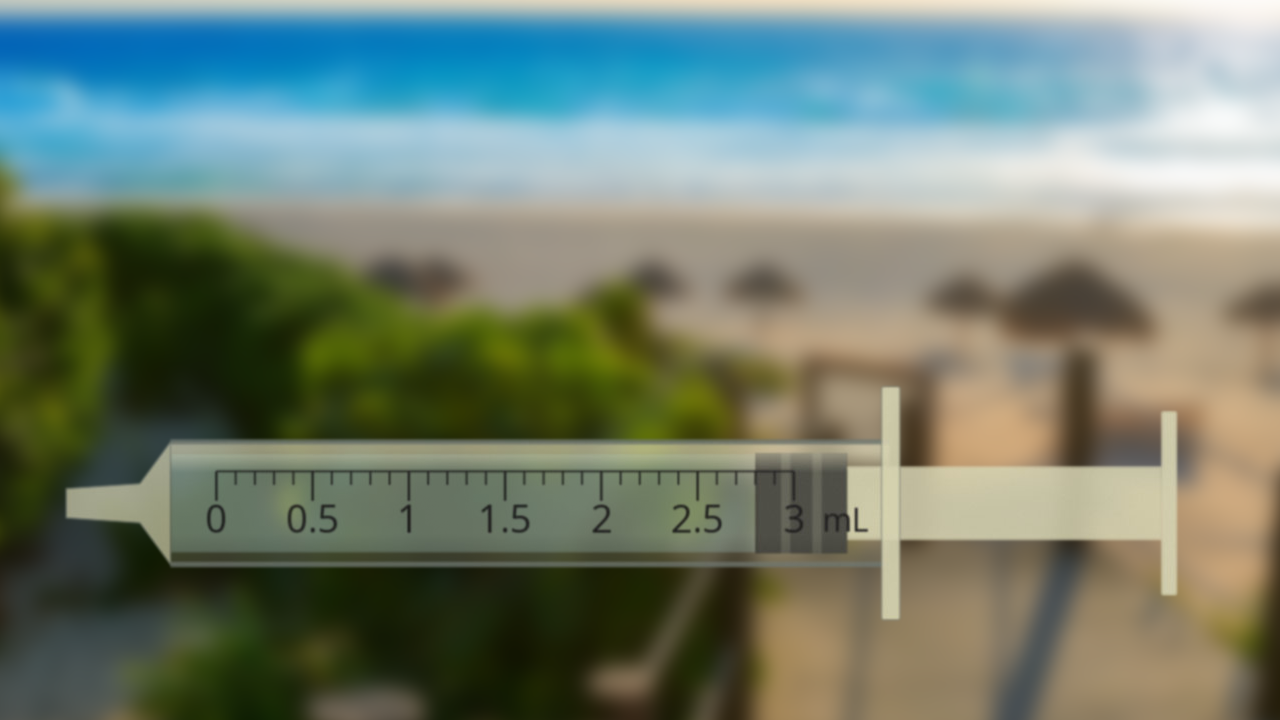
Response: 2.8 (mL)
